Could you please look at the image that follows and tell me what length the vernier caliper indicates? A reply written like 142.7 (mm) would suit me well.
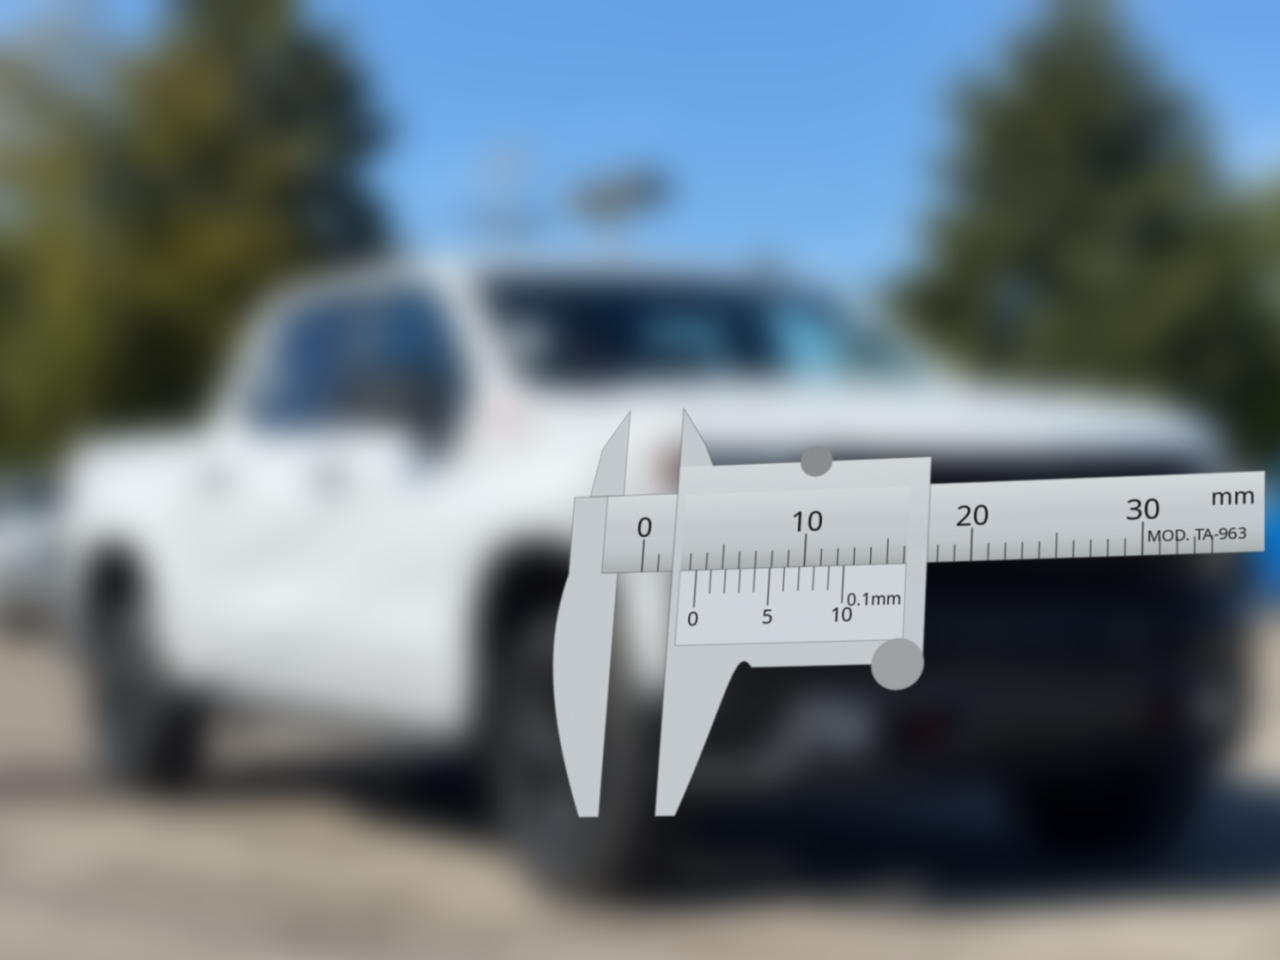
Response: 3.4 (mm)
